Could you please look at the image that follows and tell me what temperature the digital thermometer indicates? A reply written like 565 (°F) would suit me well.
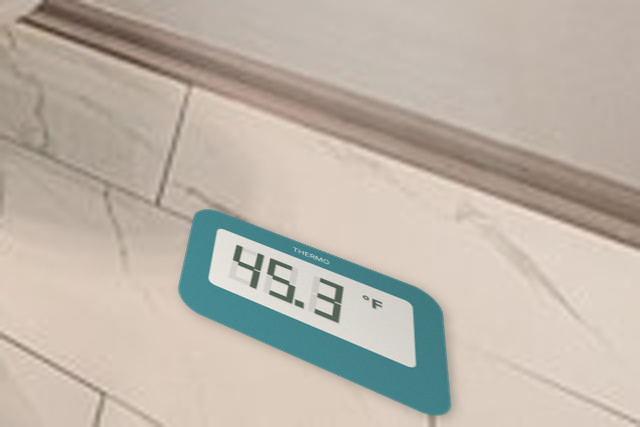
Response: 45.3 (°F)
